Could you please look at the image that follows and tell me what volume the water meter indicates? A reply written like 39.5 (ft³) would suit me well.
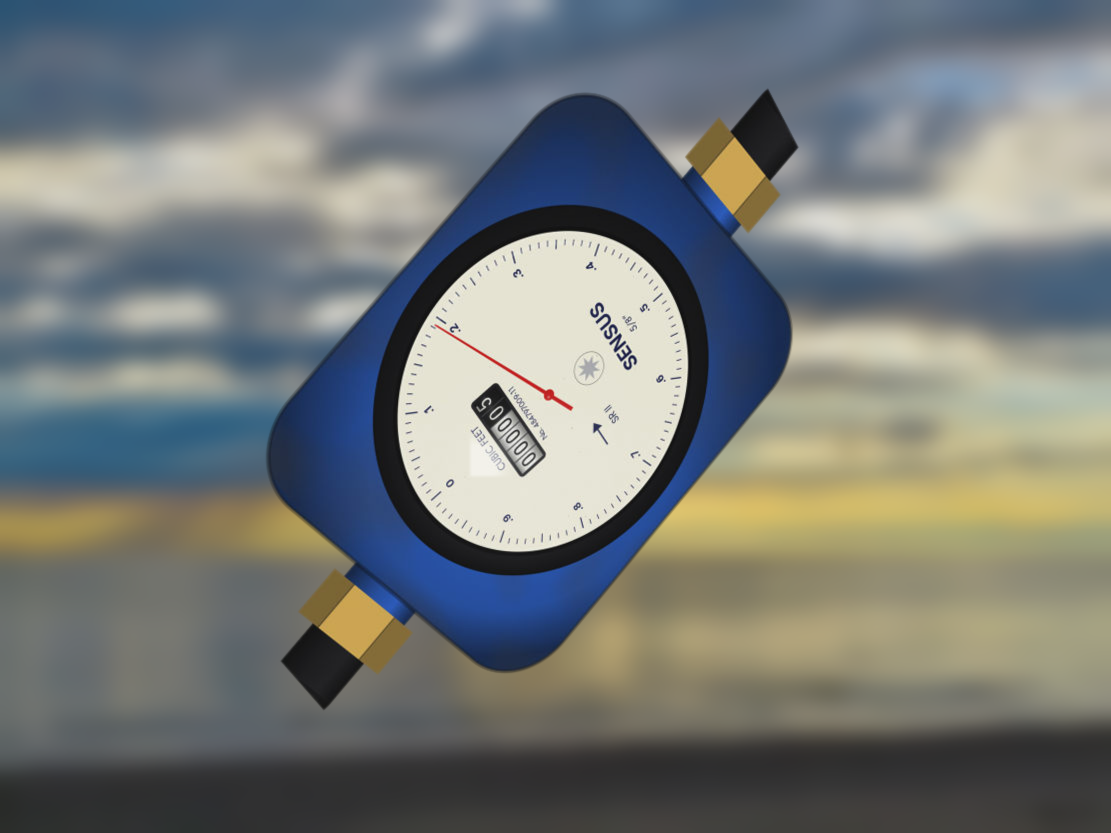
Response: 5.19 (ft³)
